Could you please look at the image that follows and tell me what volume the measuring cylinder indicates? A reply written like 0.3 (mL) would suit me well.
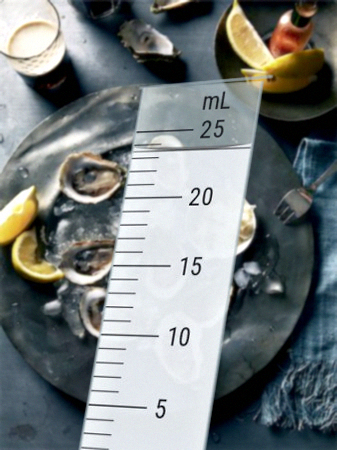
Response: 23.5 (mL)
